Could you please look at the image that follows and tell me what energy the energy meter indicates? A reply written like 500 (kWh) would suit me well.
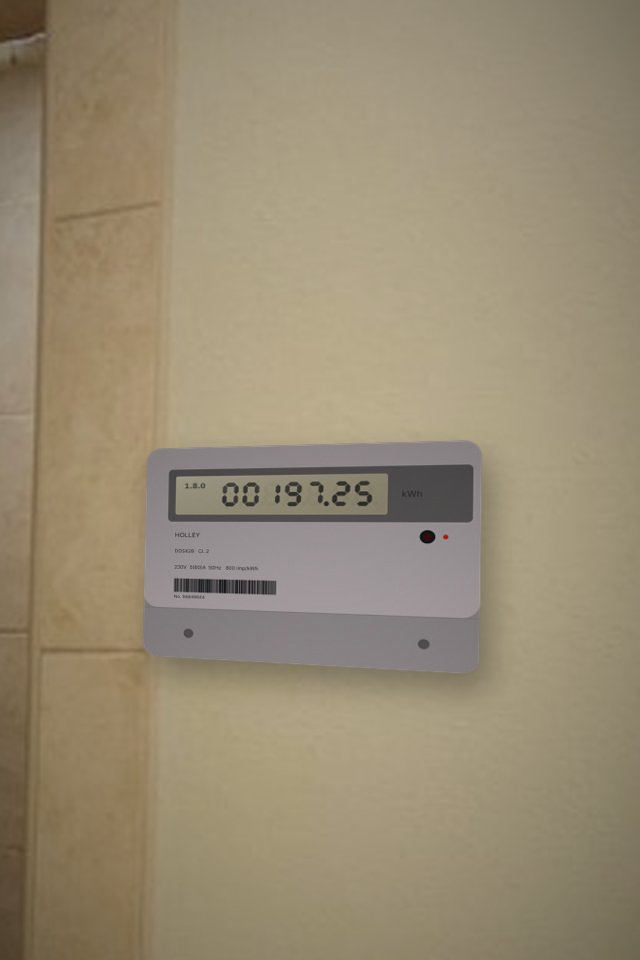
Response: 197.25 (kWh)
